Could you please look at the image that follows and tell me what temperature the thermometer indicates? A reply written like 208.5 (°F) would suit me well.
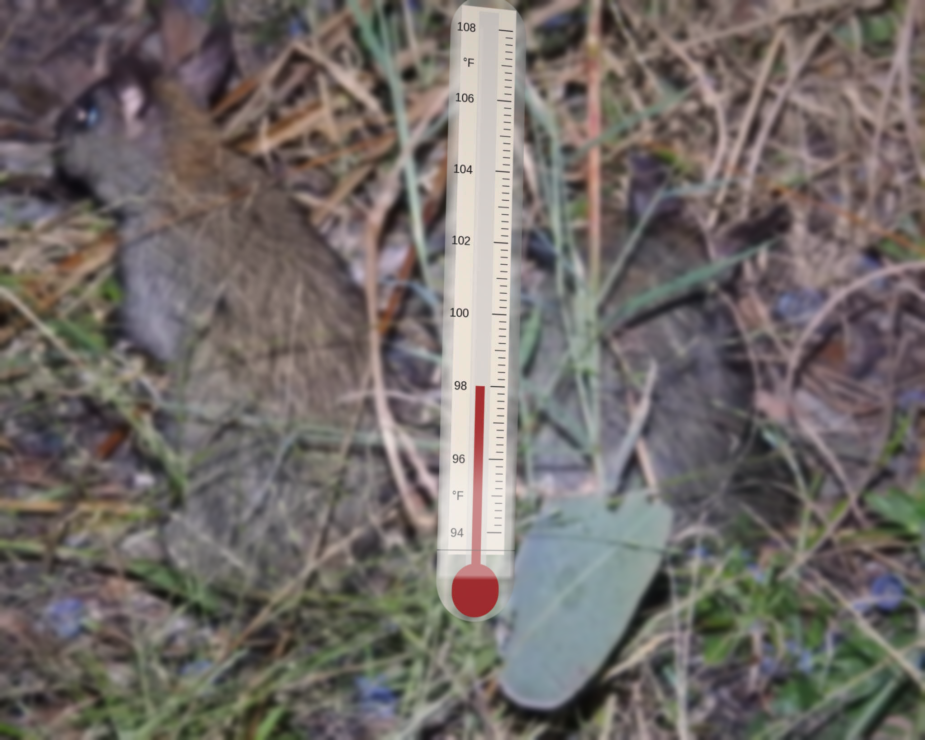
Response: 98 (°F)
